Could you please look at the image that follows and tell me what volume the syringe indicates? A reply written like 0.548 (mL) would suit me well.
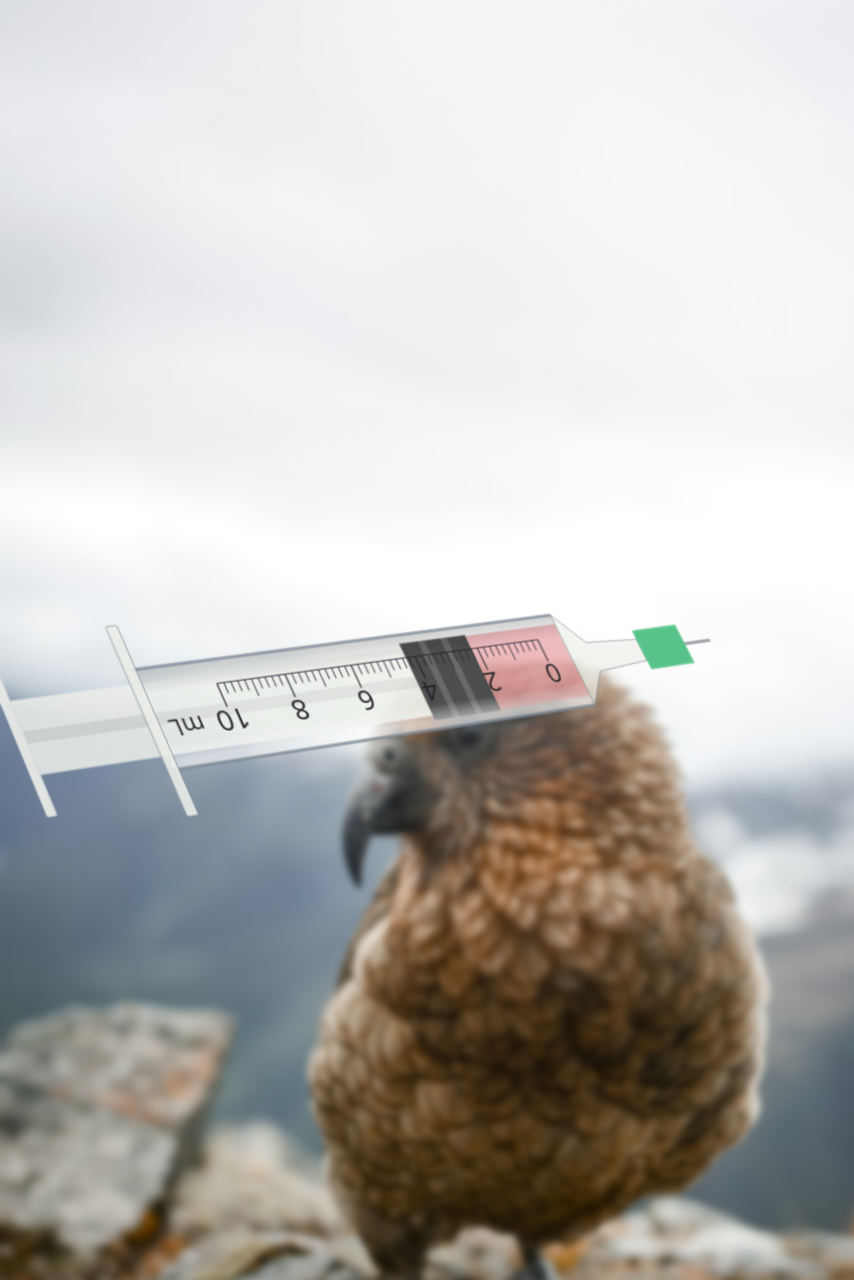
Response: 2.2 (mL)
